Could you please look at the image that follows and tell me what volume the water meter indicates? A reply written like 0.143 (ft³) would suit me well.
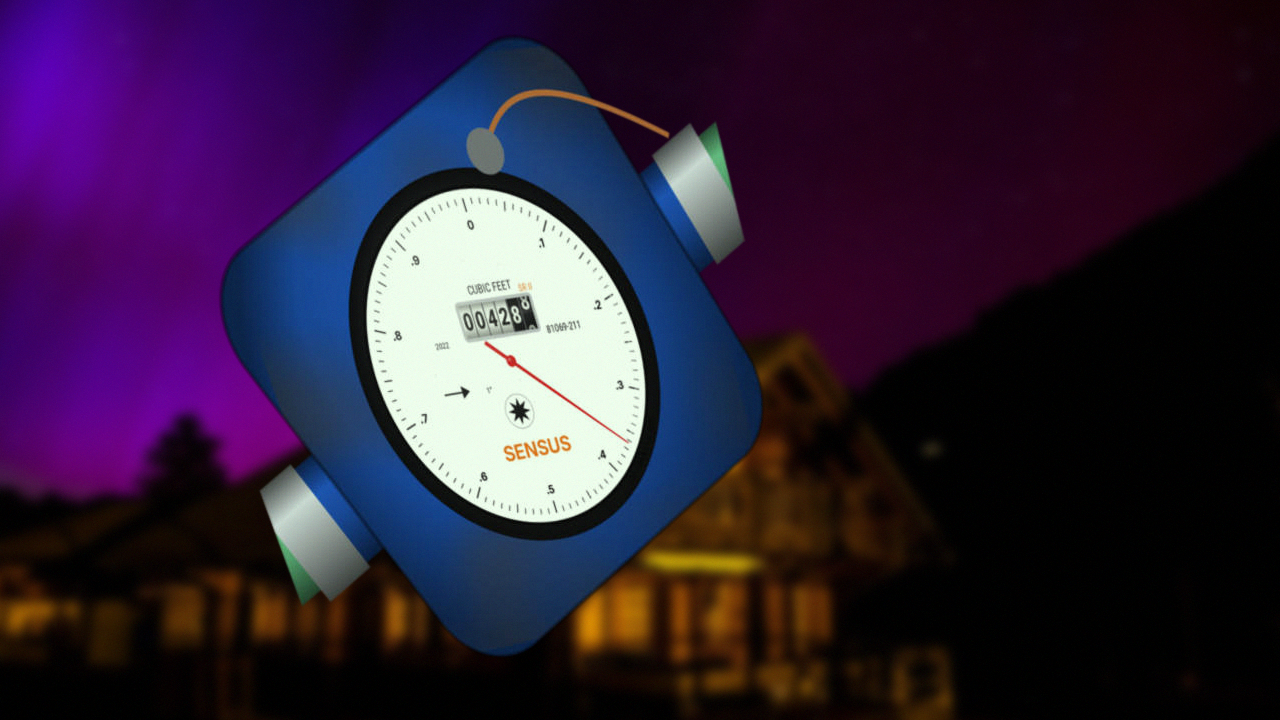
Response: 4288.36 (ft³)
